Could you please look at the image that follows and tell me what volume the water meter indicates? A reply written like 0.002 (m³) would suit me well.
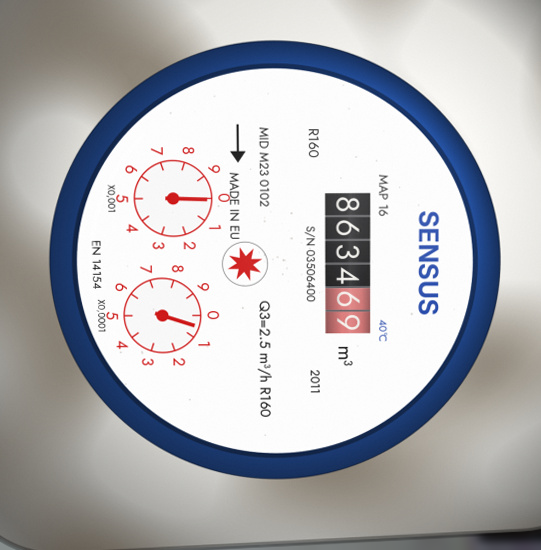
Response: 8634.6900 (m³)
